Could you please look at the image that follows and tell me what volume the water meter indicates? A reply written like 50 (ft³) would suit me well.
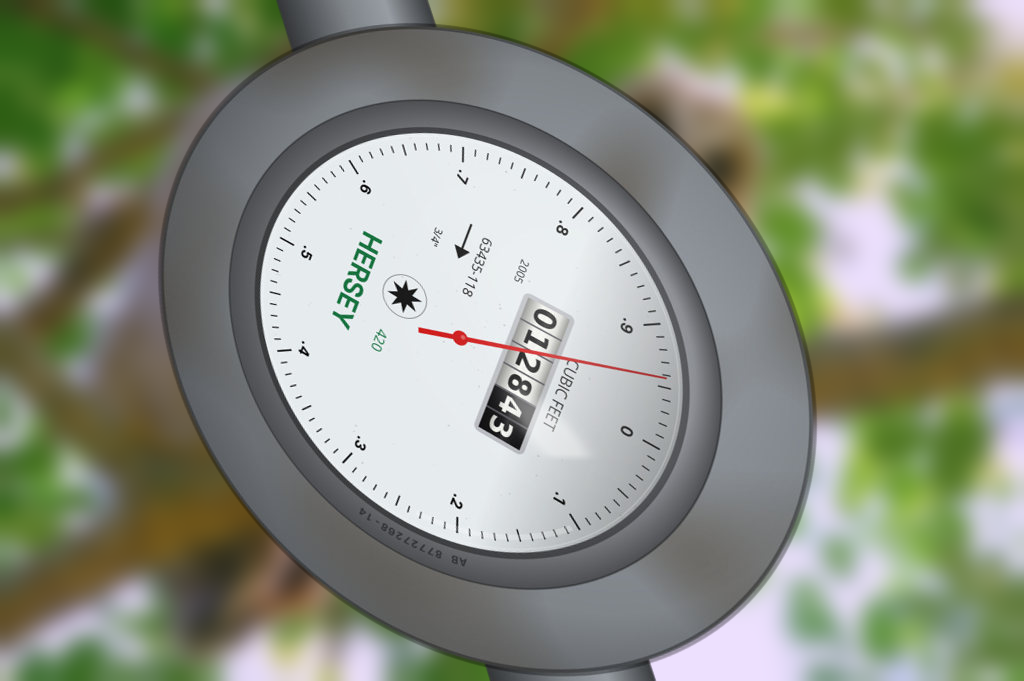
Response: 12842.94 (ft³)
